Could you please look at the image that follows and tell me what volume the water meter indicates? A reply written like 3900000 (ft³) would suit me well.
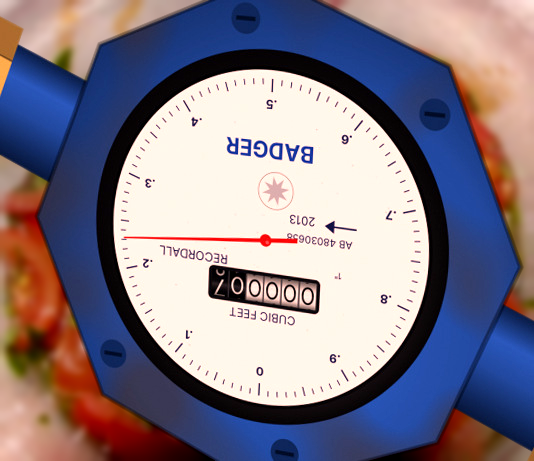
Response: 7.23 (ft³)
